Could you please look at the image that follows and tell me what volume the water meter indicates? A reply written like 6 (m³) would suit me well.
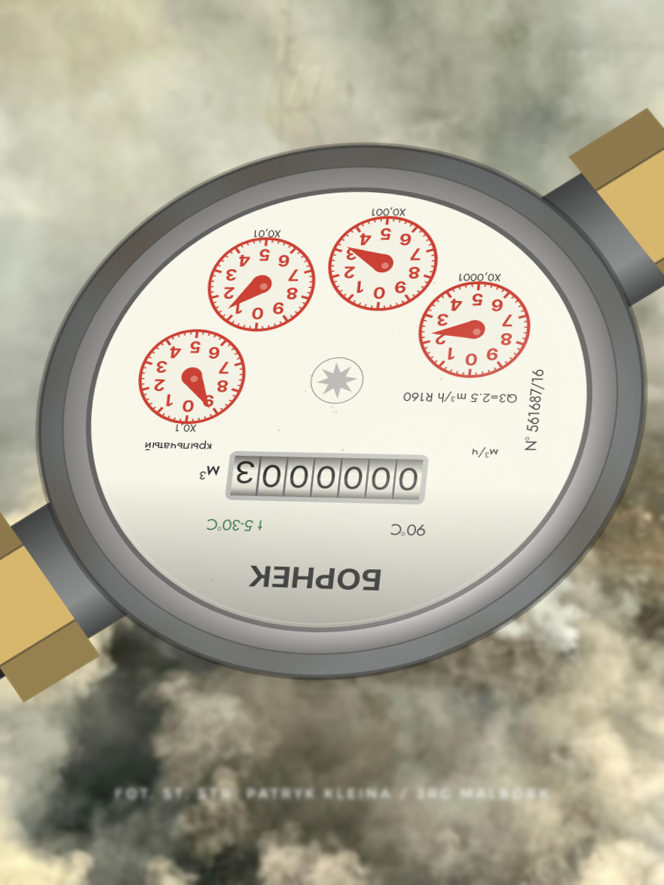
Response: 2.9132 (m³)
